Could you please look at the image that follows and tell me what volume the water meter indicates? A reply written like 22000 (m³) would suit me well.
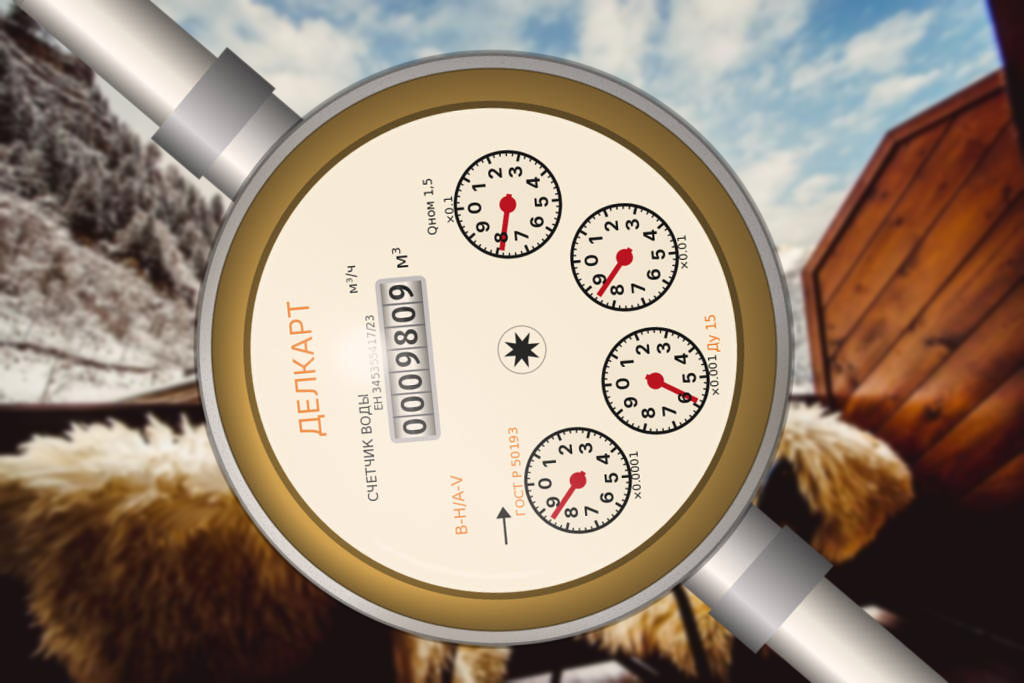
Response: 9809.7858 (m³)
